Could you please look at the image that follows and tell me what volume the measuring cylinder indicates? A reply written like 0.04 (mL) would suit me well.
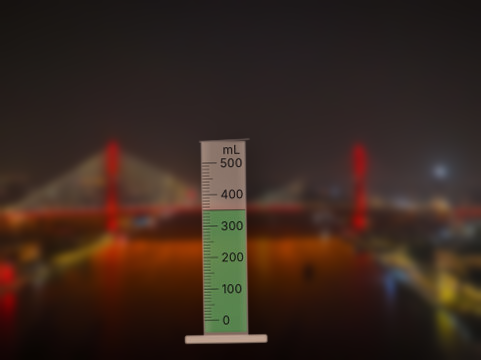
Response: 350 (mL)
